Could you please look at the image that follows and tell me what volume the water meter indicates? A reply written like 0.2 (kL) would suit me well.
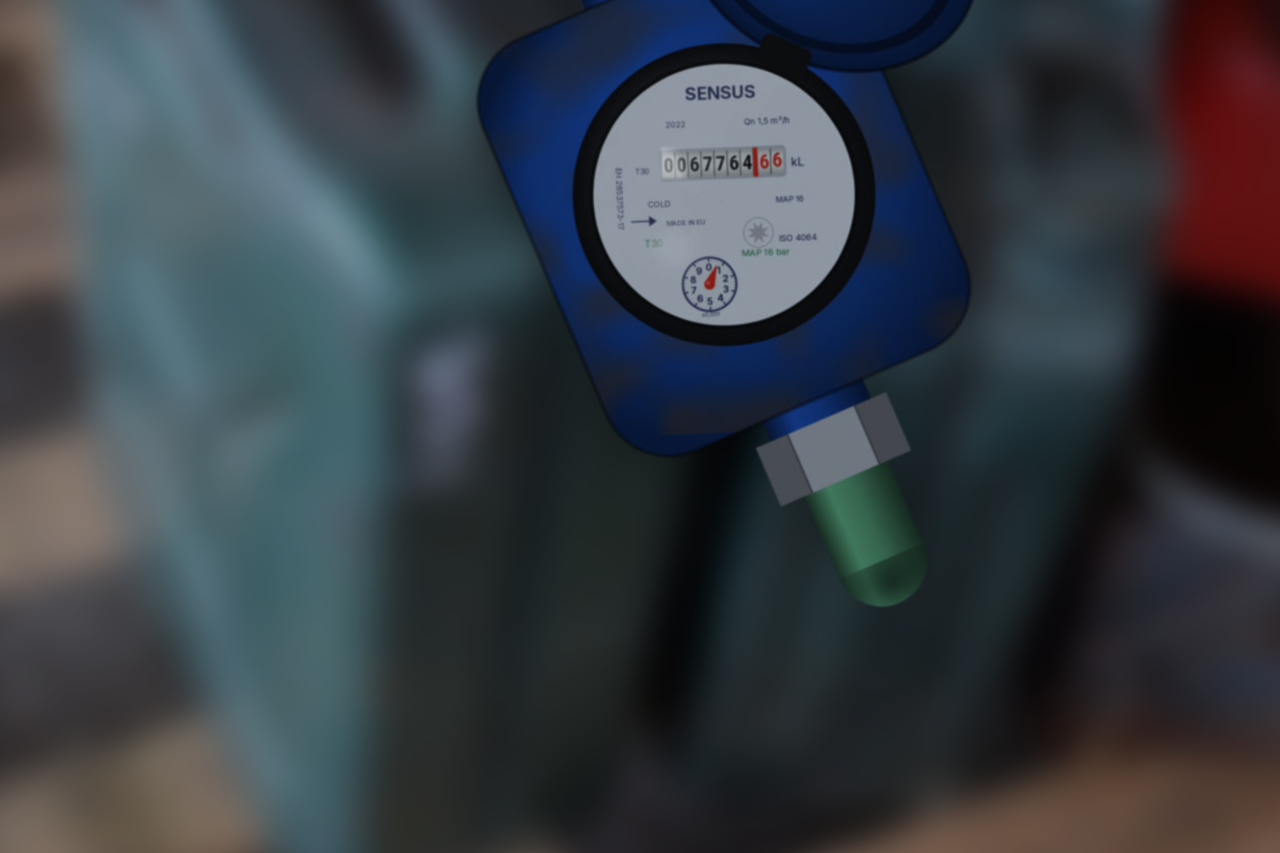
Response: 67764.660 (kL)
